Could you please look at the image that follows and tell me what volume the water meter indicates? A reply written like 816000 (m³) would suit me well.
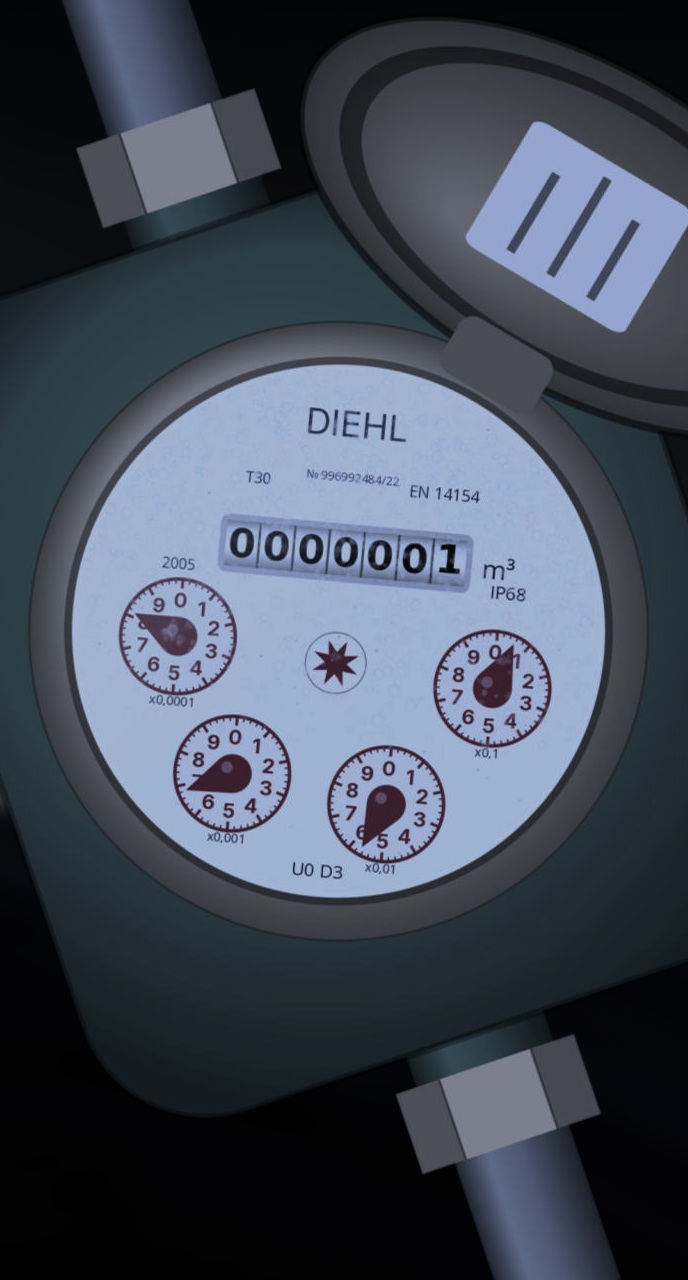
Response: 1.0568 (m³)
